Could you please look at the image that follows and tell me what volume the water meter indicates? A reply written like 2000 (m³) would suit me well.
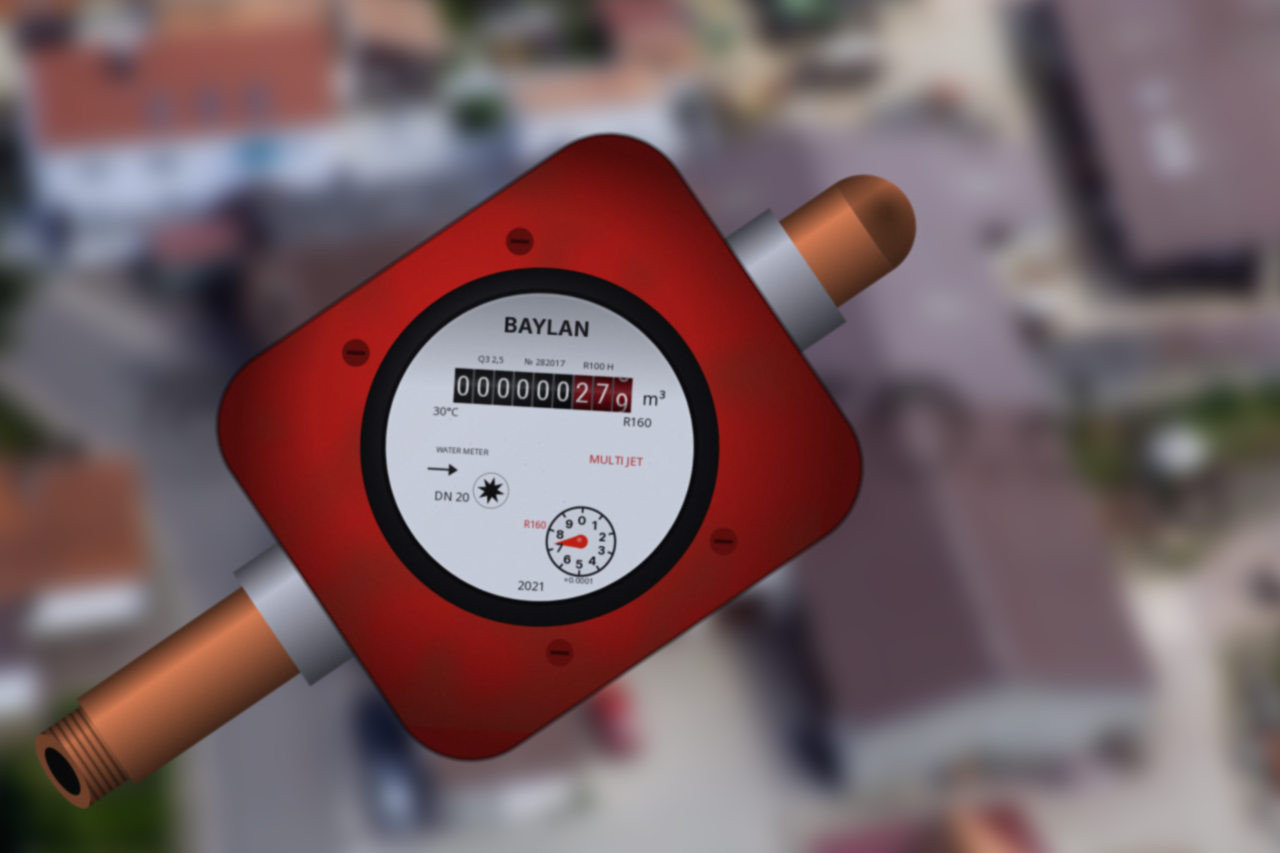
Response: 0.2787 (m³)
